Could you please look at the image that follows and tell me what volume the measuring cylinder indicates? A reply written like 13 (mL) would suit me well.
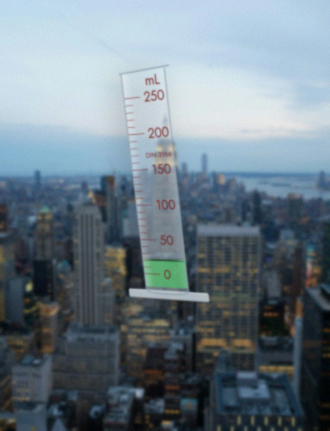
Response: 20 (mL)
